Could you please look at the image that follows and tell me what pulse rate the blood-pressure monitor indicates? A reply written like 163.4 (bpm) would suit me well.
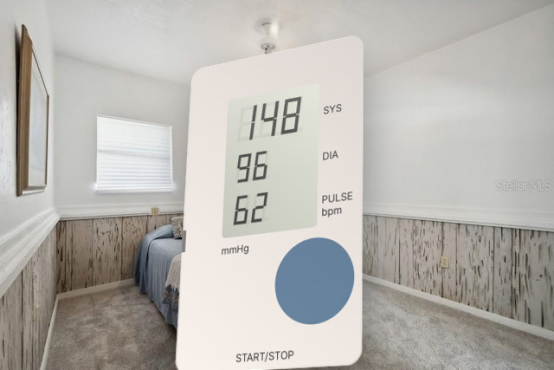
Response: 62 (bpm)
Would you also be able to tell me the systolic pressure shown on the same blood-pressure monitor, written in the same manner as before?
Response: 148 (mmHg)
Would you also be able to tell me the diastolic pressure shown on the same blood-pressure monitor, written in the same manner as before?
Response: 96 (mmHg)
